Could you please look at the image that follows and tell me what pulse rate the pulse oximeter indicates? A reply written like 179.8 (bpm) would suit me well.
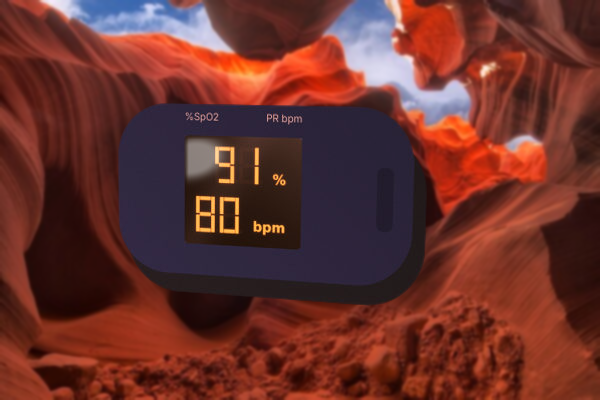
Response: 80 (bpm)
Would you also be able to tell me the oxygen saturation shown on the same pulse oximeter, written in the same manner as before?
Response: 91 (%)
